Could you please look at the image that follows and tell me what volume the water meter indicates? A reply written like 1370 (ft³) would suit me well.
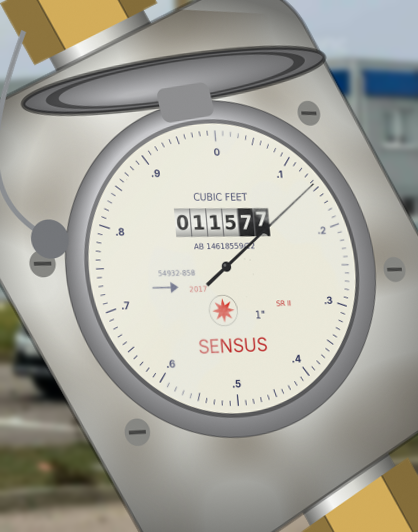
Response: 11577.14 (ft³)
